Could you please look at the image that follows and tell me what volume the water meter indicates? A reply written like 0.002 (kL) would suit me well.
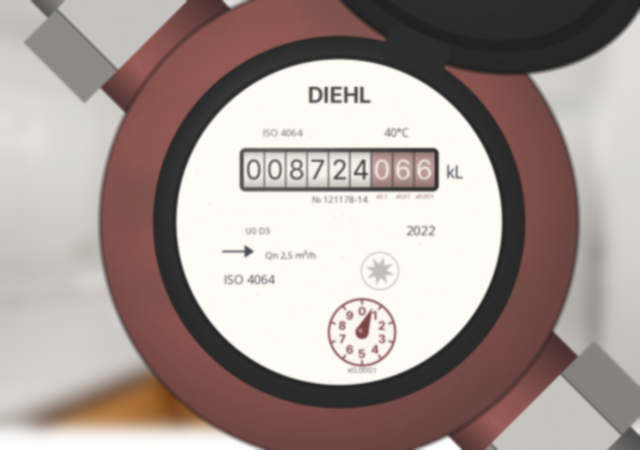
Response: 8724.0660 (kL)
